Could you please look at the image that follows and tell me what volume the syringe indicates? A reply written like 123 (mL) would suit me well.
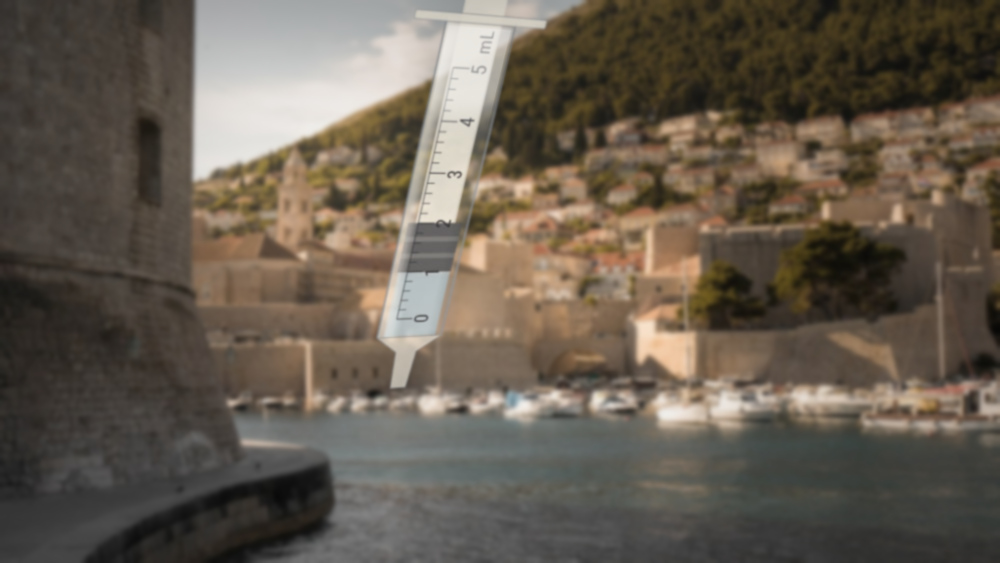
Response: 1 (mL)
